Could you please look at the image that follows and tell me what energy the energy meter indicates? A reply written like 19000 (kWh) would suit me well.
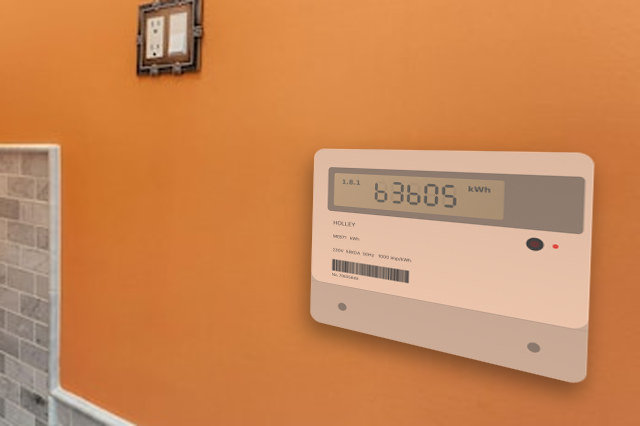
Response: 63605 (kWh)
